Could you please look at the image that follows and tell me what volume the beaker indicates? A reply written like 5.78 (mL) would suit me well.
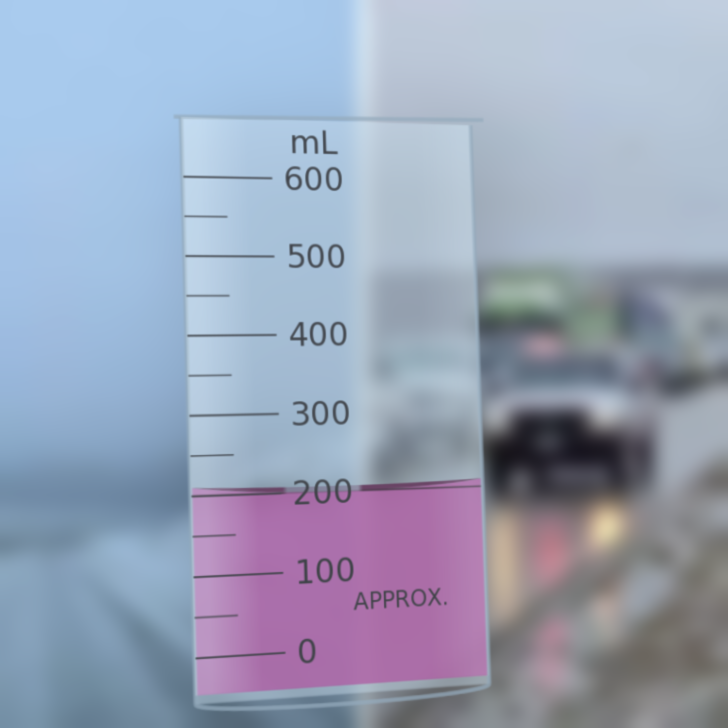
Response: 200 (mL)
